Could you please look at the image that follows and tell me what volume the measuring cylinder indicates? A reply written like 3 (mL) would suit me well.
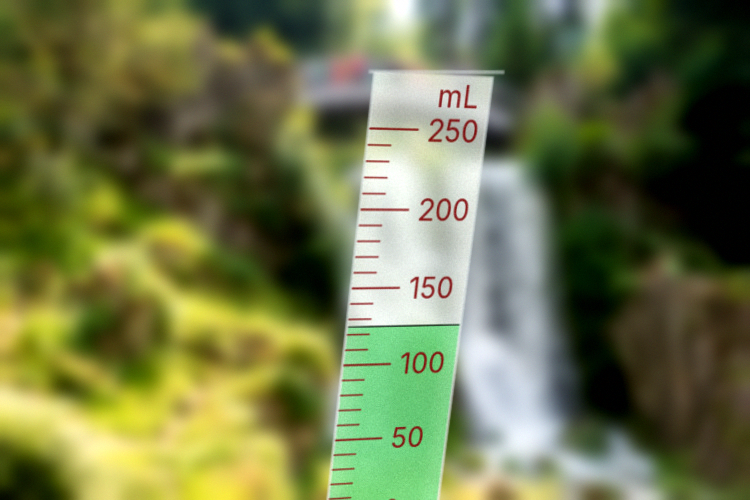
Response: 125 (mL)
